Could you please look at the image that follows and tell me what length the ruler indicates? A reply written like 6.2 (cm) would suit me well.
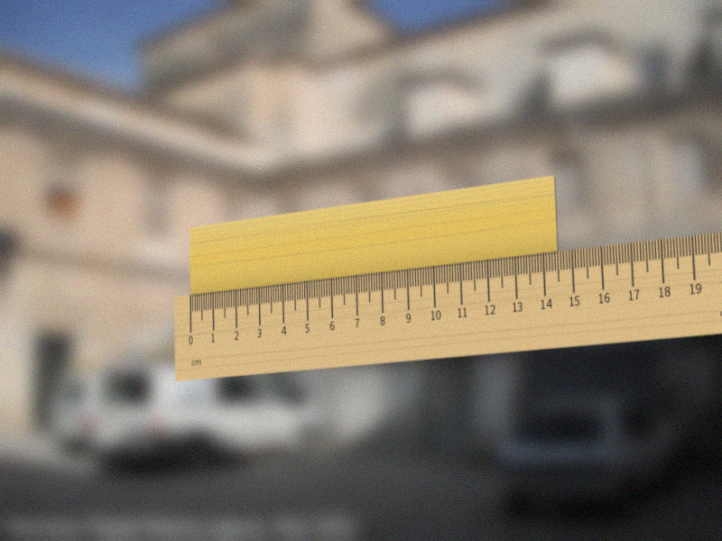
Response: 14.5 (cm)
